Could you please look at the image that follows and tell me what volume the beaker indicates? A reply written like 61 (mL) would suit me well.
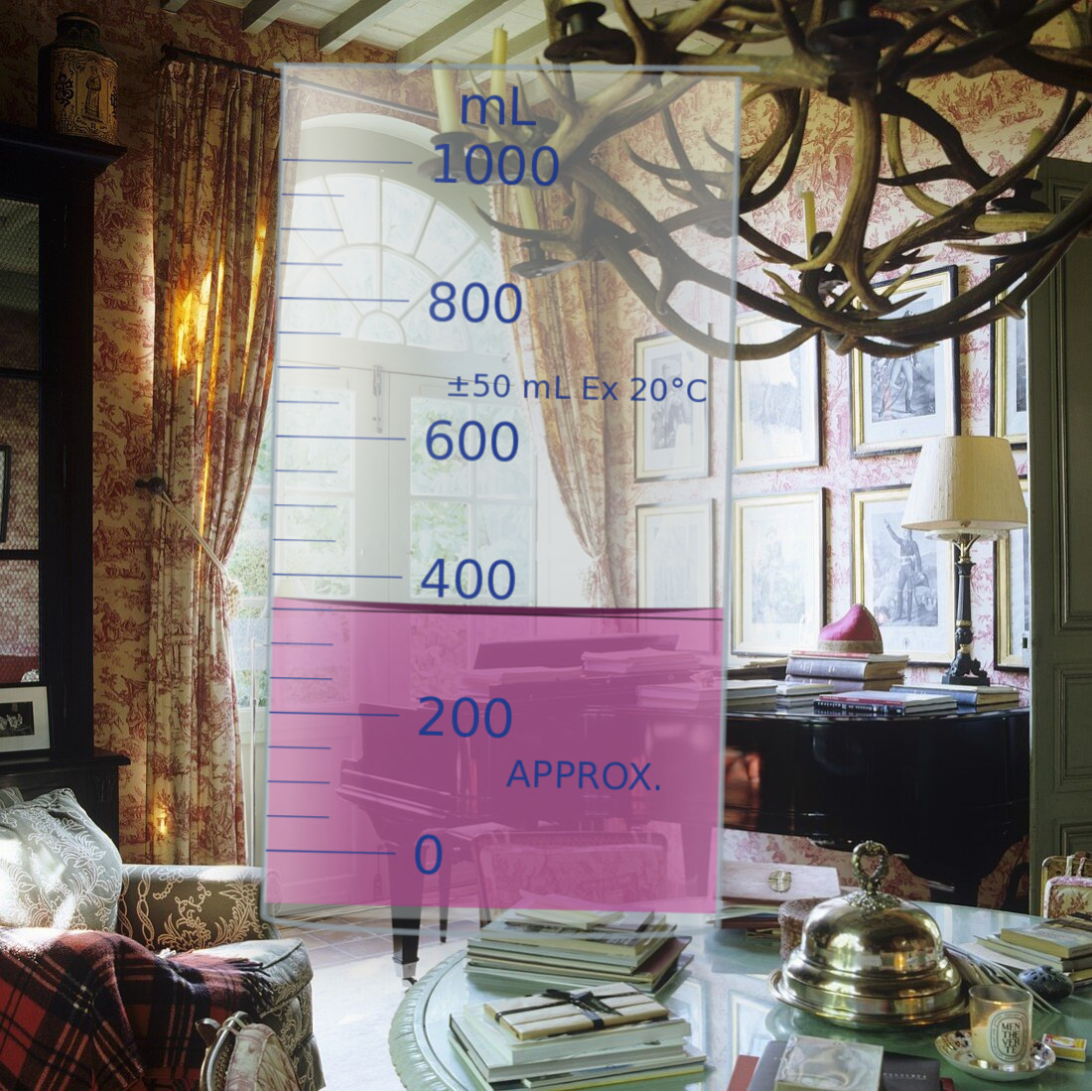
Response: 350 (mL)
